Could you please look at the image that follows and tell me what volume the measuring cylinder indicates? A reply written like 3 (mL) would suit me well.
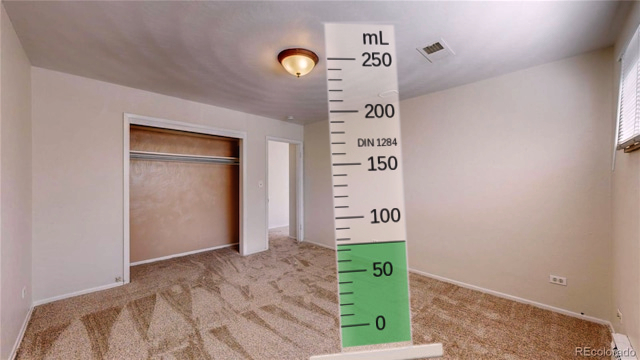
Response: 75 (mL)
